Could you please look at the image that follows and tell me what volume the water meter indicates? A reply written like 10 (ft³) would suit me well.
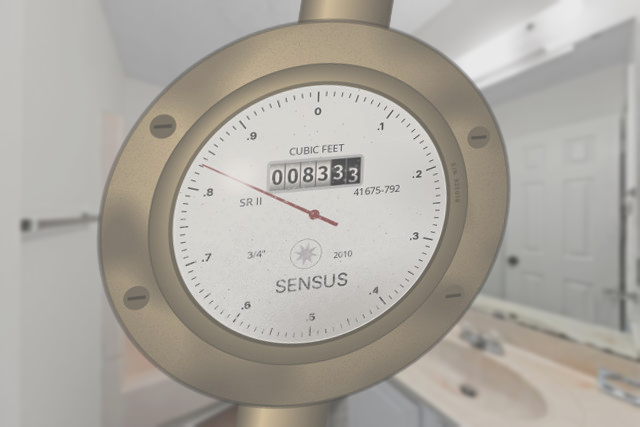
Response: 8332.83 (ft³)
